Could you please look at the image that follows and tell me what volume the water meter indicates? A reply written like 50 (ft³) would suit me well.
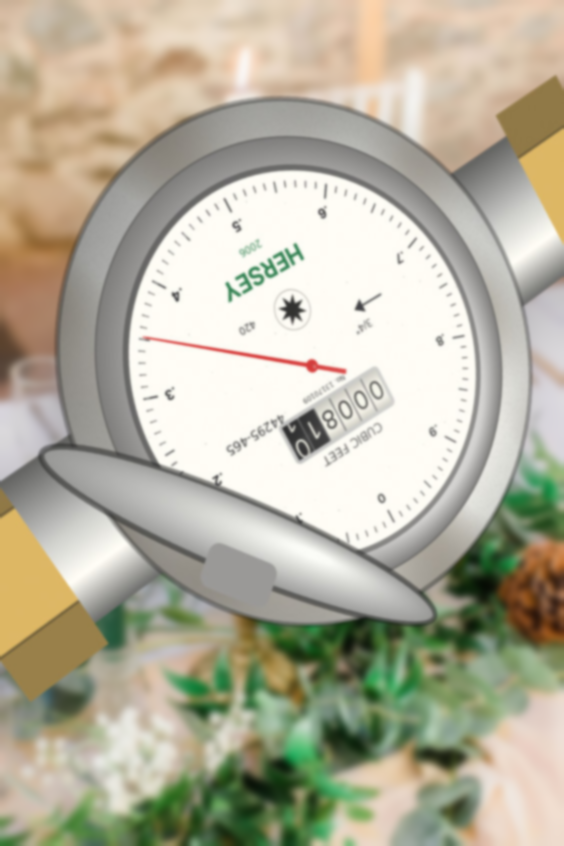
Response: 810.35 (ft³)
